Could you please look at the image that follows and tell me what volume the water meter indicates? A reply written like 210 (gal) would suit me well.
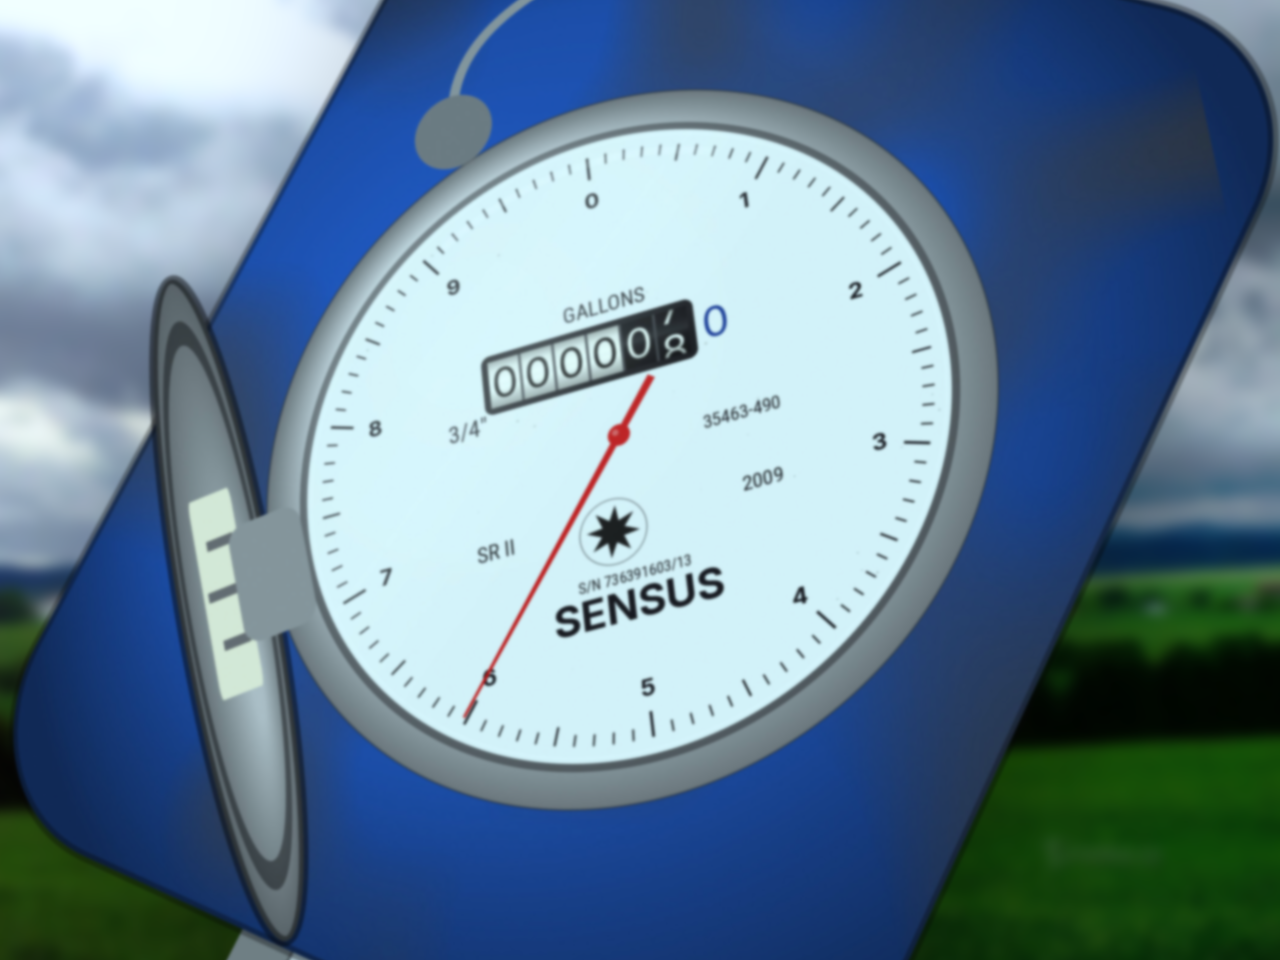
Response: 76.0 (gal)
